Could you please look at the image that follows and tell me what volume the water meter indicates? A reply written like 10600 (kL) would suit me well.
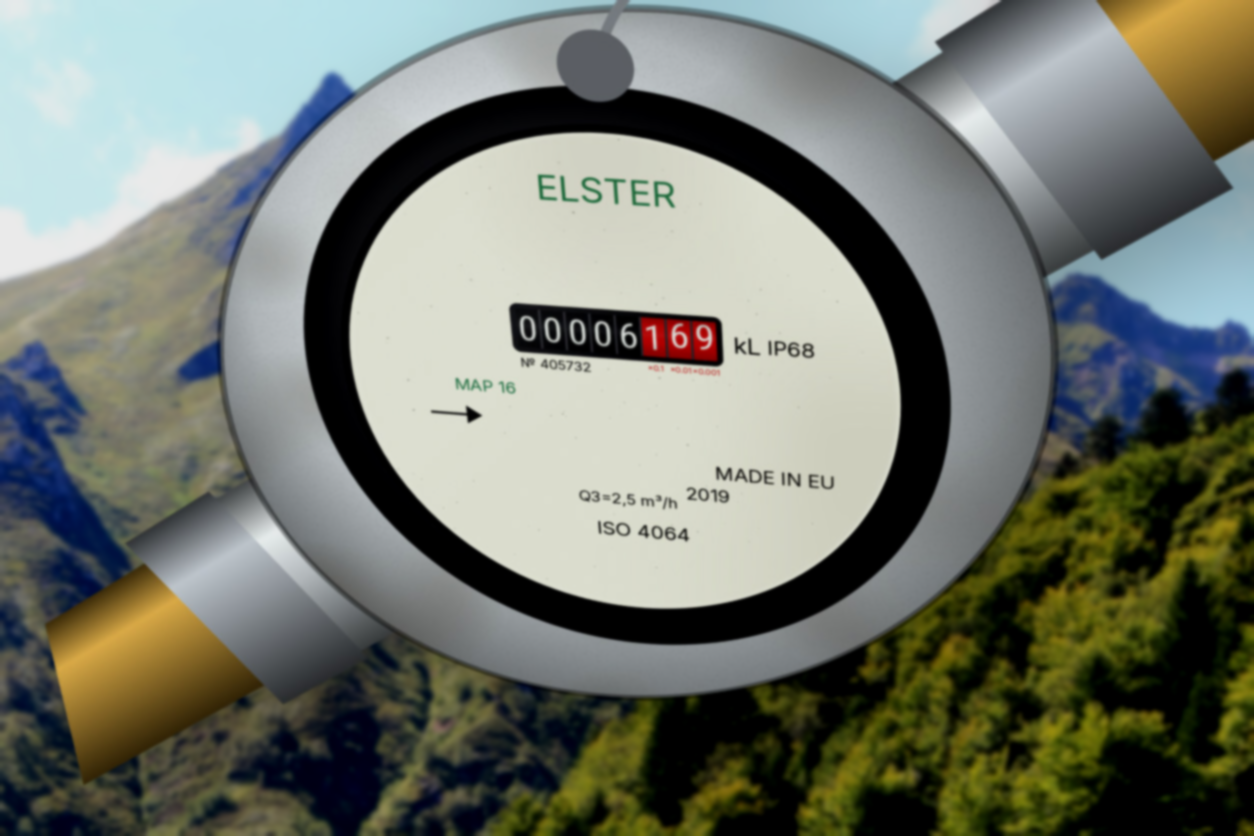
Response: 6.169 (kL)
